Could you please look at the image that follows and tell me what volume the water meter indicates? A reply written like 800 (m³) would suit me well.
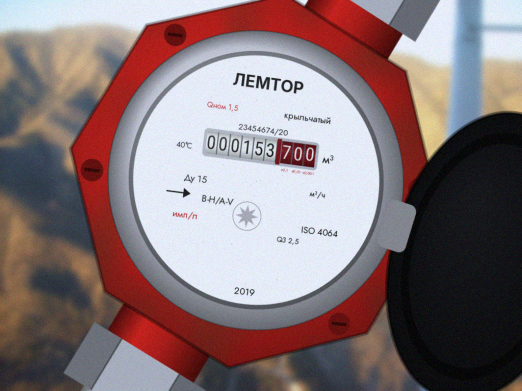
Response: 153.700 (m³)
